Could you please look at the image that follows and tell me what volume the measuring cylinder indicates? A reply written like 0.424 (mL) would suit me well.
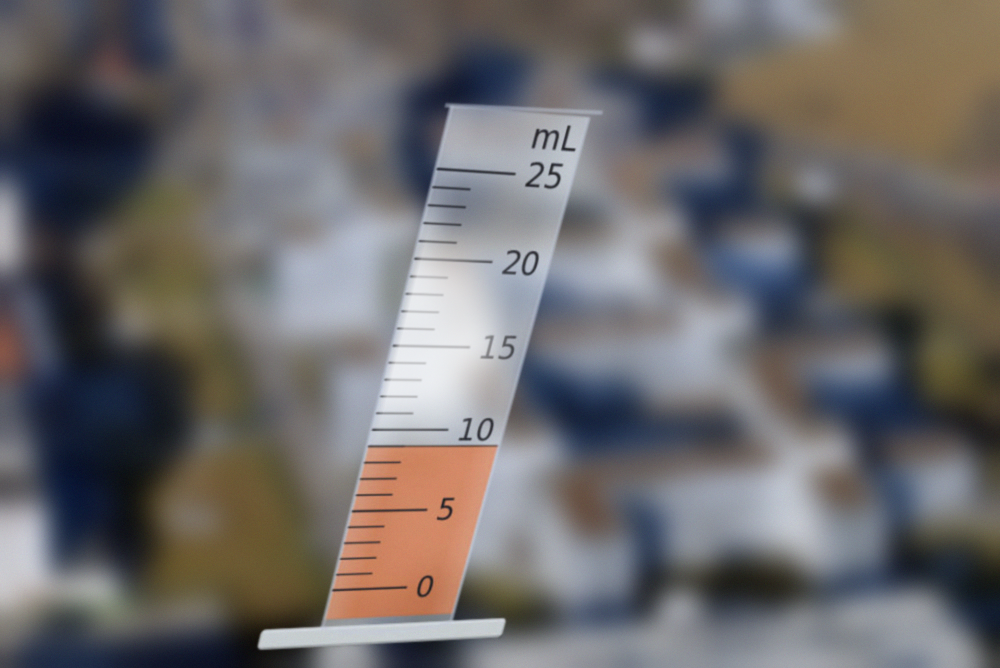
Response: 9 (mL)
